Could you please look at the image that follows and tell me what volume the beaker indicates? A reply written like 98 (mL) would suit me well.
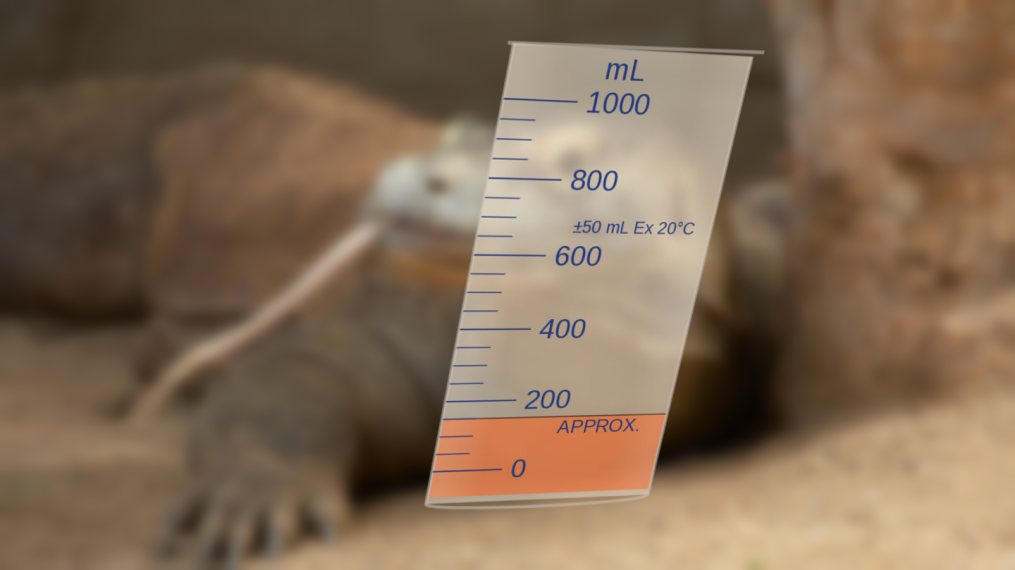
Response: 150 (mL)
